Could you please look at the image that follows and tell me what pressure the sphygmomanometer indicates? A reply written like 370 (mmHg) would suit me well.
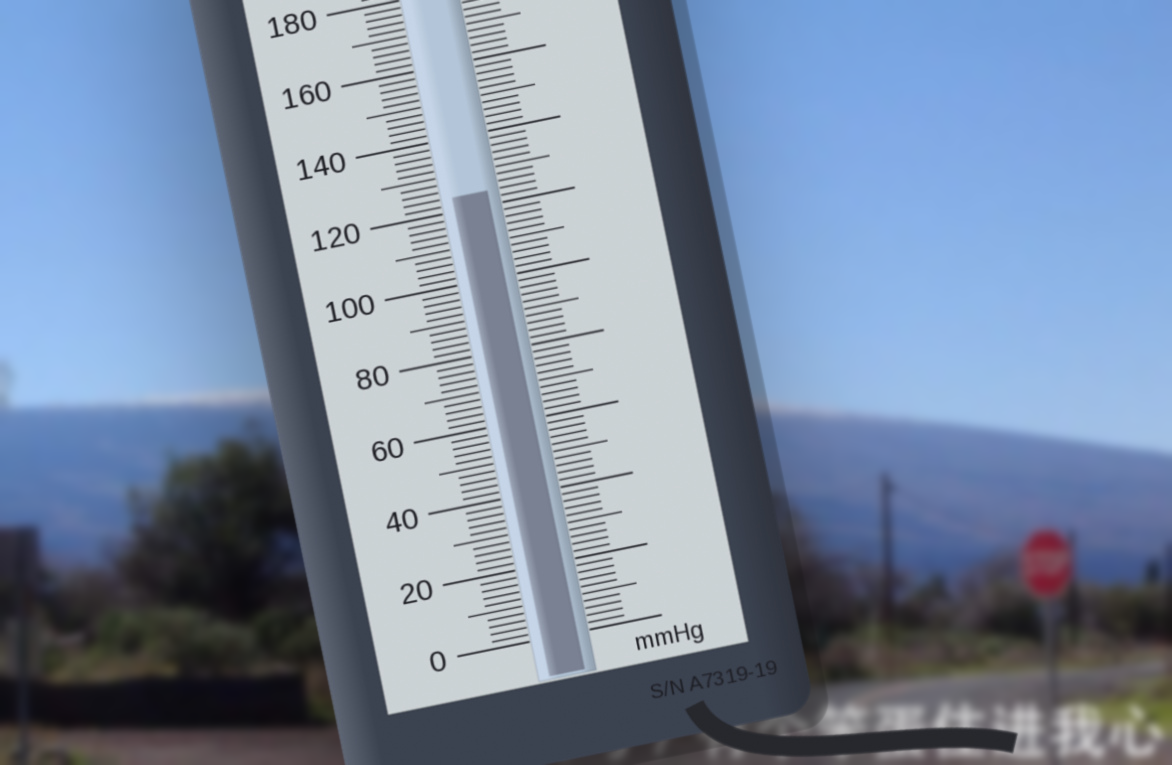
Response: 124 (mmHg)
